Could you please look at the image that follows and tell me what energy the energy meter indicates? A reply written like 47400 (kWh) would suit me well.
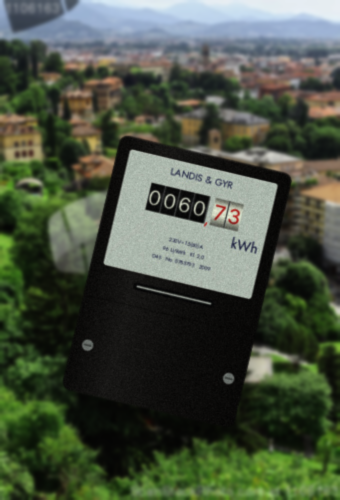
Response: 60.73 (kWh)
